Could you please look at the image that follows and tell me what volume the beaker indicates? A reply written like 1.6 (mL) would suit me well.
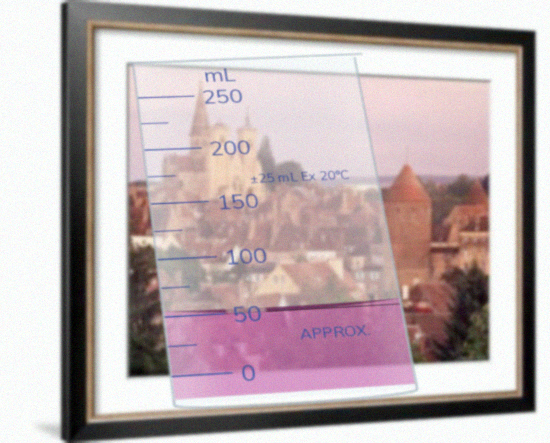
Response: 50 (mL)
